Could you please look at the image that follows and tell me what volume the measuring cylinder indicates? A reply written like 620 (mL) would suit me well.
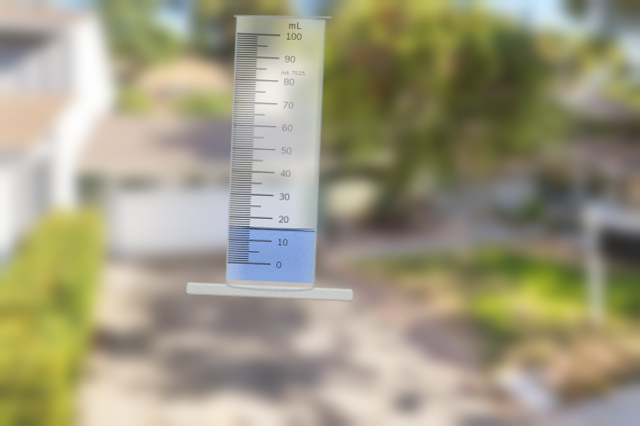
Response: 15 (mL)
